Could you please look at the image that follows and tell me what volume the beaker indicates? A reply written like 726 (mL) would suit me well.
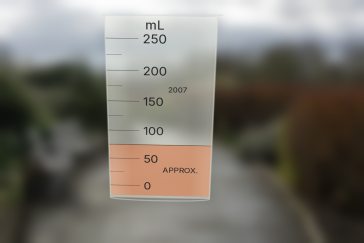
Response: 75 (mL)
